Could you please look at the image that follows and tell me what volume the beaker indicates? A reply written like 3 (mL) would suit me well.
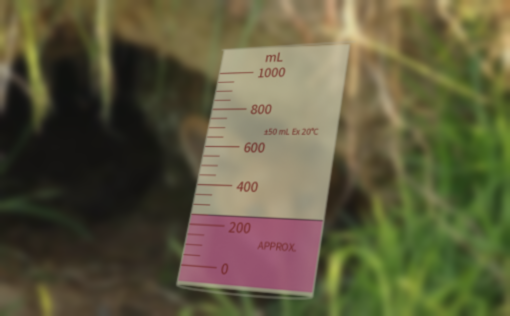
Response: 250 (mL)
